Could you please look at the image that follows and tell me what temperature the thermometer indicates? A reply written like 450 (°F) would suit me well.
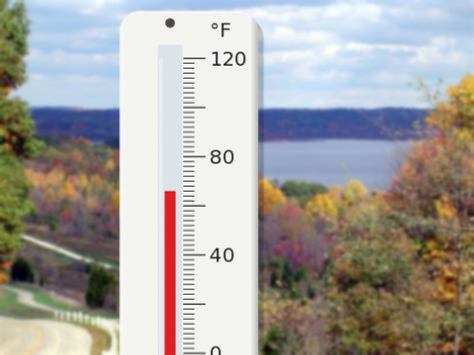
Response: 66 (°F)
